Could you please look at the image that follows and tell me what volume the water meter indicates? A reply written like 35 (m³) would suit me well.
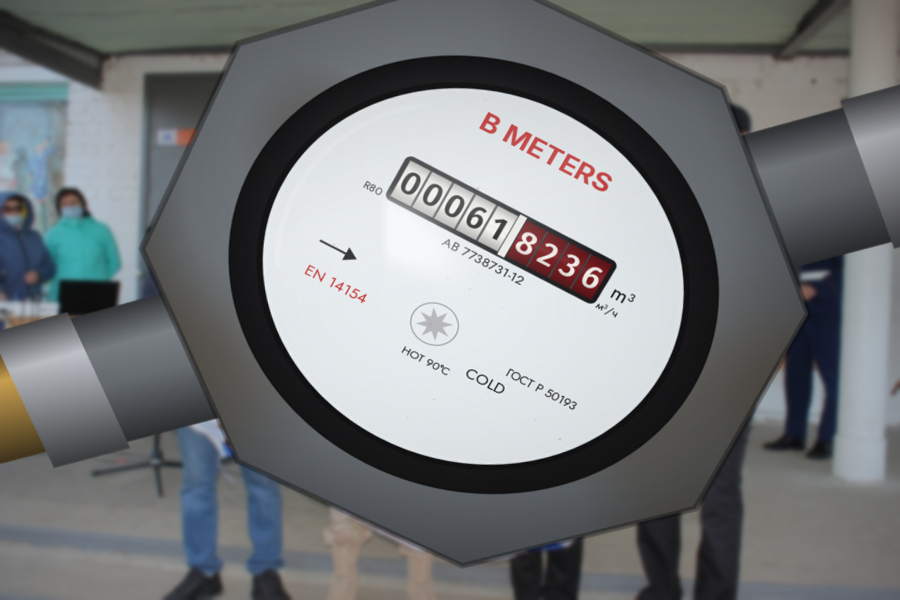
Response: 61.8236 (m³)
